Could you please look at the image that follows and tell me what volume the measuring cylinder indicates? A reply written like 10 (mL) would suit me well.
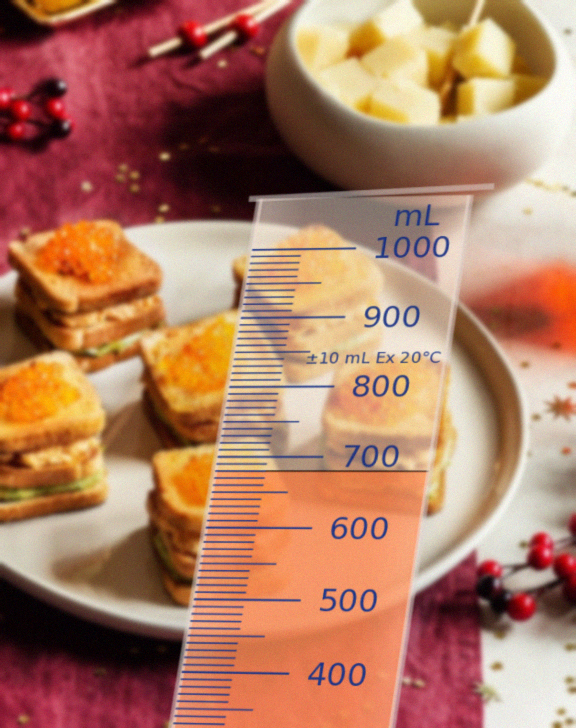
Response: 680 (mL)
